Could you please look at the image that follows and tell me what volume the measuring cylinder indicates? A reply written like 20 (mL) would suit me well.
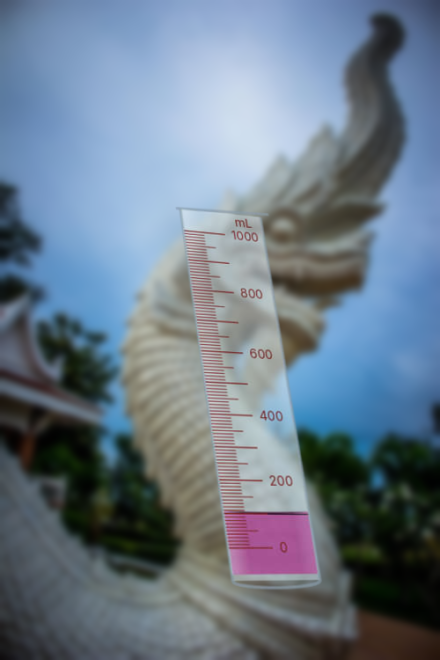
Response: 100 (mL)
